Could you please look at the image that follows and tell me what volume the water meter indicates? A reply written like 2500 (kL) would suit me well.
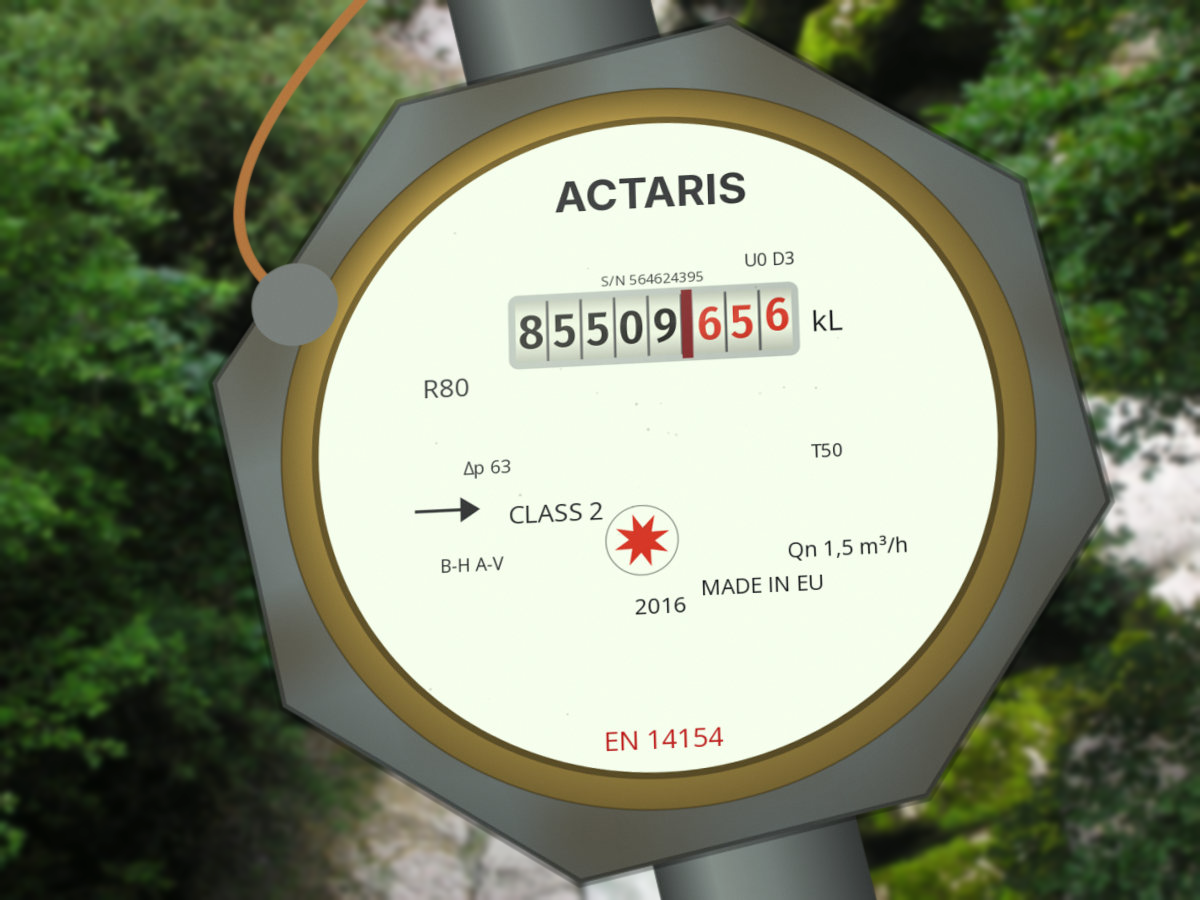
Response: 85509.656 (kL)
